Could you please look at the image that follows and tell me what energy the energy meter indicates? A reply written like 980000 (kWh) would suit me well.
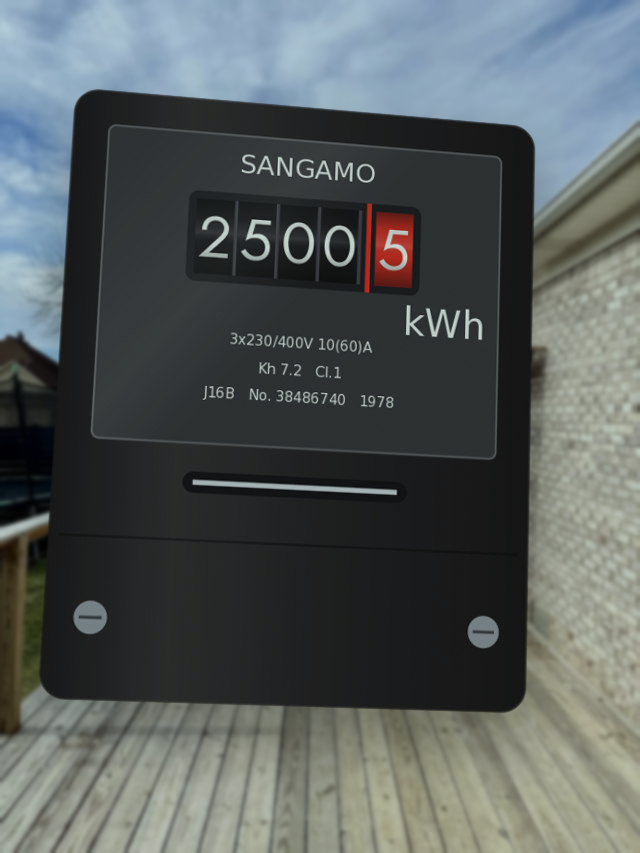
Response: 2500.5 (kWh)
